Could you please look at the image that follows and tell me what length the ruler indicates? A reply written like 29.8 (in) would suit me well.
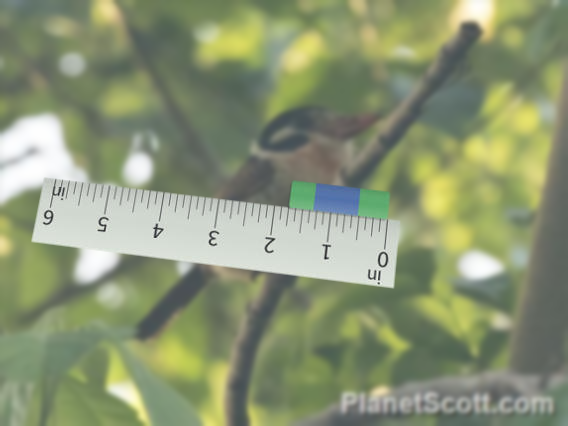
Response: 1.75 (in)
